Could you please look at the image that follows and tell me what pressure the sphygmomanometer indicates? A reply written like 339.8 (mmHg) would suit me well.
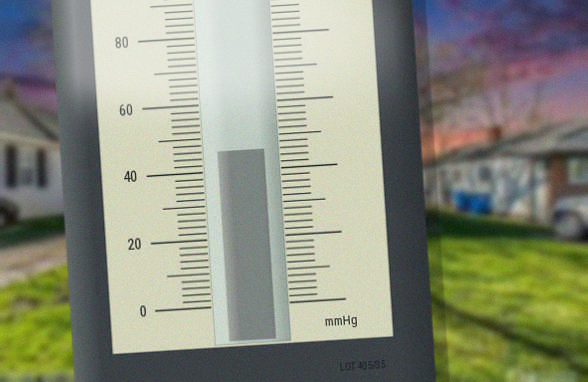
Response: 46 (mmHg)
